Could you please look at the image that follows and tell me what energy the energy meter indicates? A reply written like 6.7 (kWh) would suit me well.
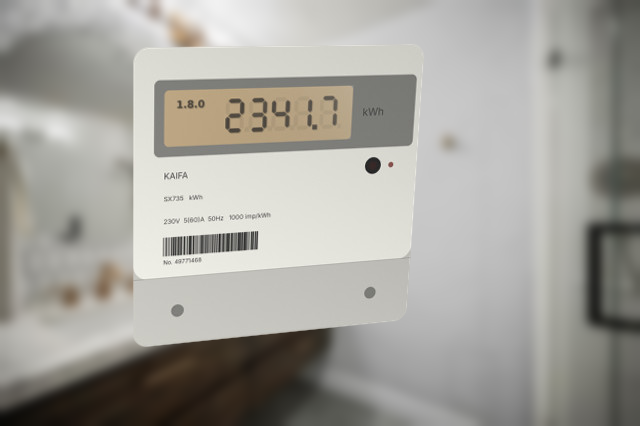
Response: 2341.7 (kWh)
